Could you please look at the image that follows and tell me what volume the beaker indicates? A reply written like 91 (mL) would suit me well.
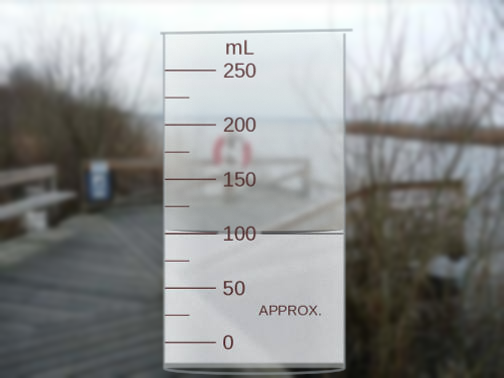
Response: 100 (mL)
